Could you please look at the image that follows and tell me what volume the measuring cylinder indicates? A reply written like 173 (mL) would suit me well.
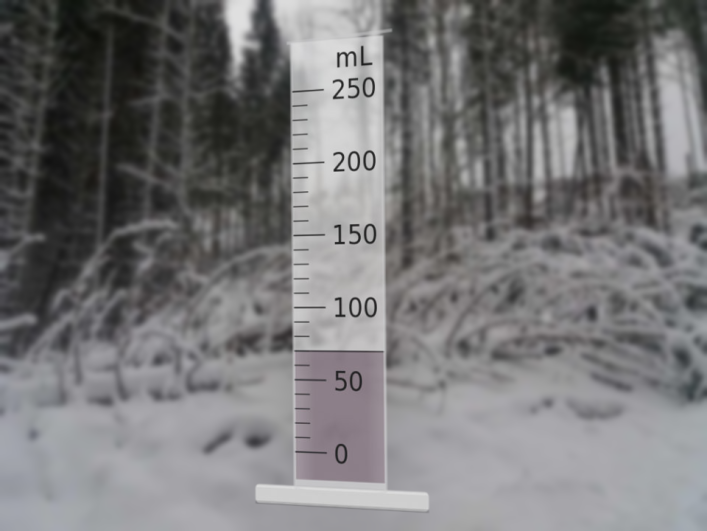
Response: 70 (mL)
